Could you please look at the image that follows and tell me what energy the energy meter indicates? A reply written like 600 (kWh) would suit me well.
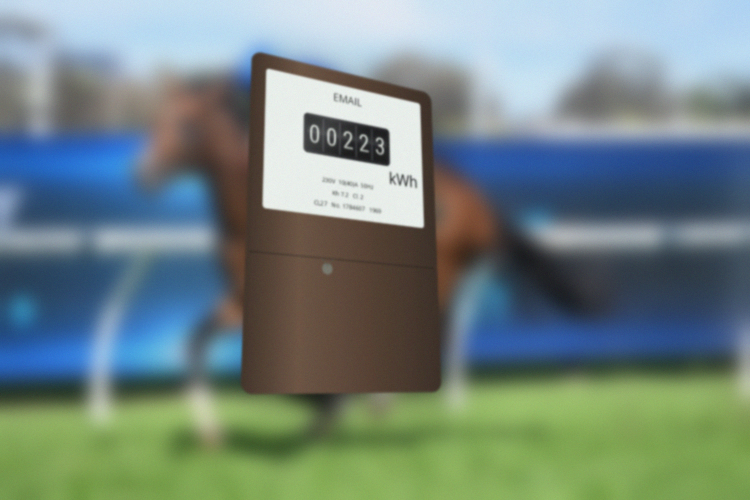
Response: 223 (kWh)
